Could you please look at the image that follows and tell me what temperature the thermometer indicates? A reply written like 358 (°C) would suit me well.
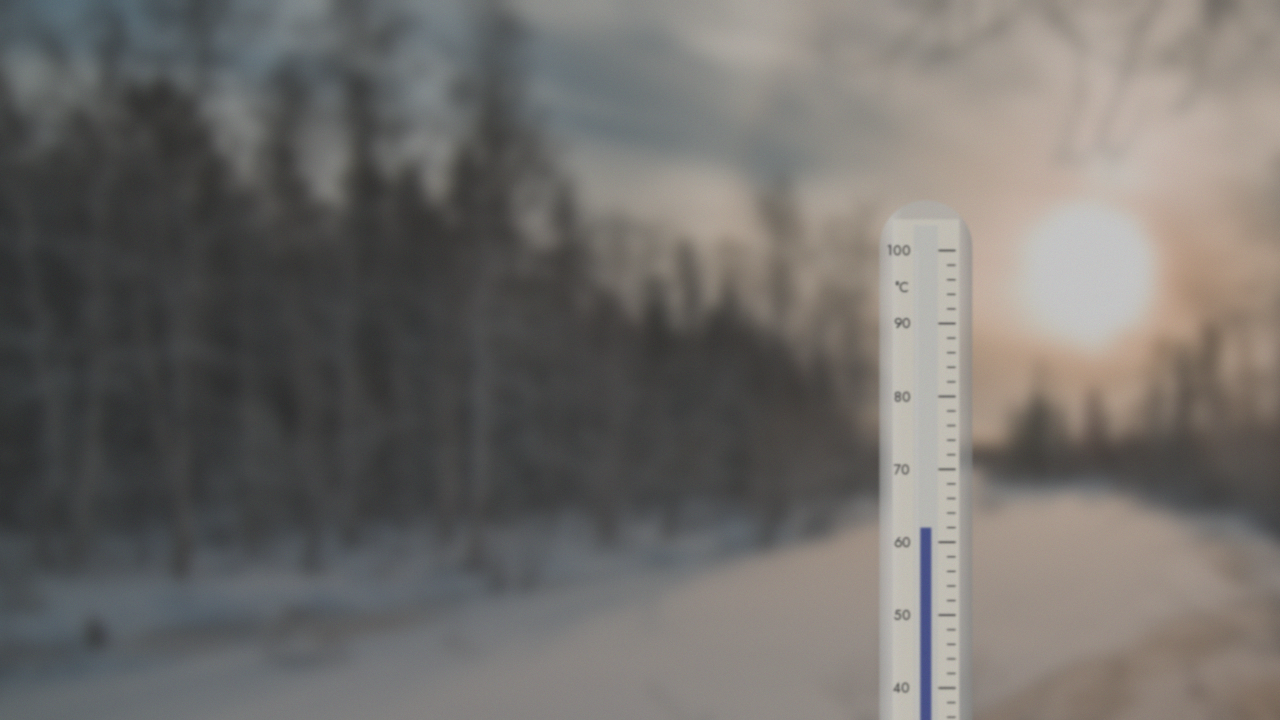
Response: 62 (°C)
